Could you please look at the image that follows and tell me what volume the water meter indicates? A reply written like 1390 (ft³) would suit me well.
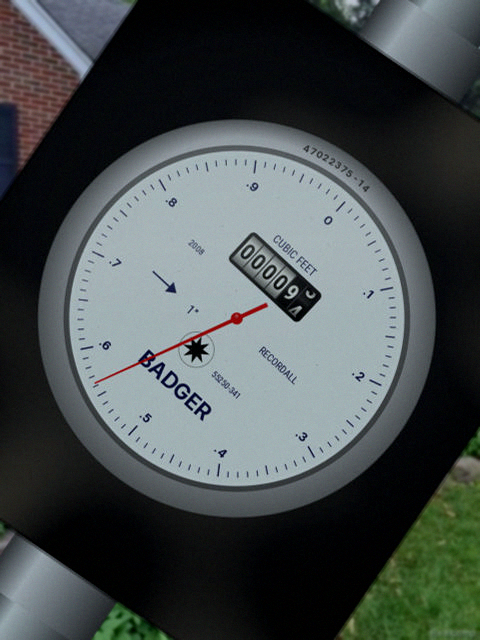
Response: 93.56 (ft³)
